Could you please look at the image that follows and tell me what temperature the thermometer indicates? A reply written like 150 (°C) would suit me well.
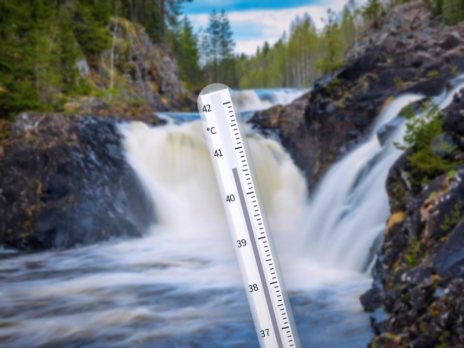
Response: 40.6 (°C)
